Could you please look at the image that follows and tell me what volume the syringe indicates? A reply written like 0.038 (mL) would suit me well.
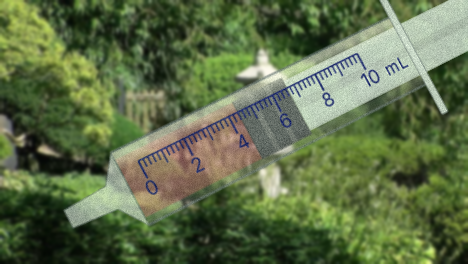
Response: 4.4 (mL)
